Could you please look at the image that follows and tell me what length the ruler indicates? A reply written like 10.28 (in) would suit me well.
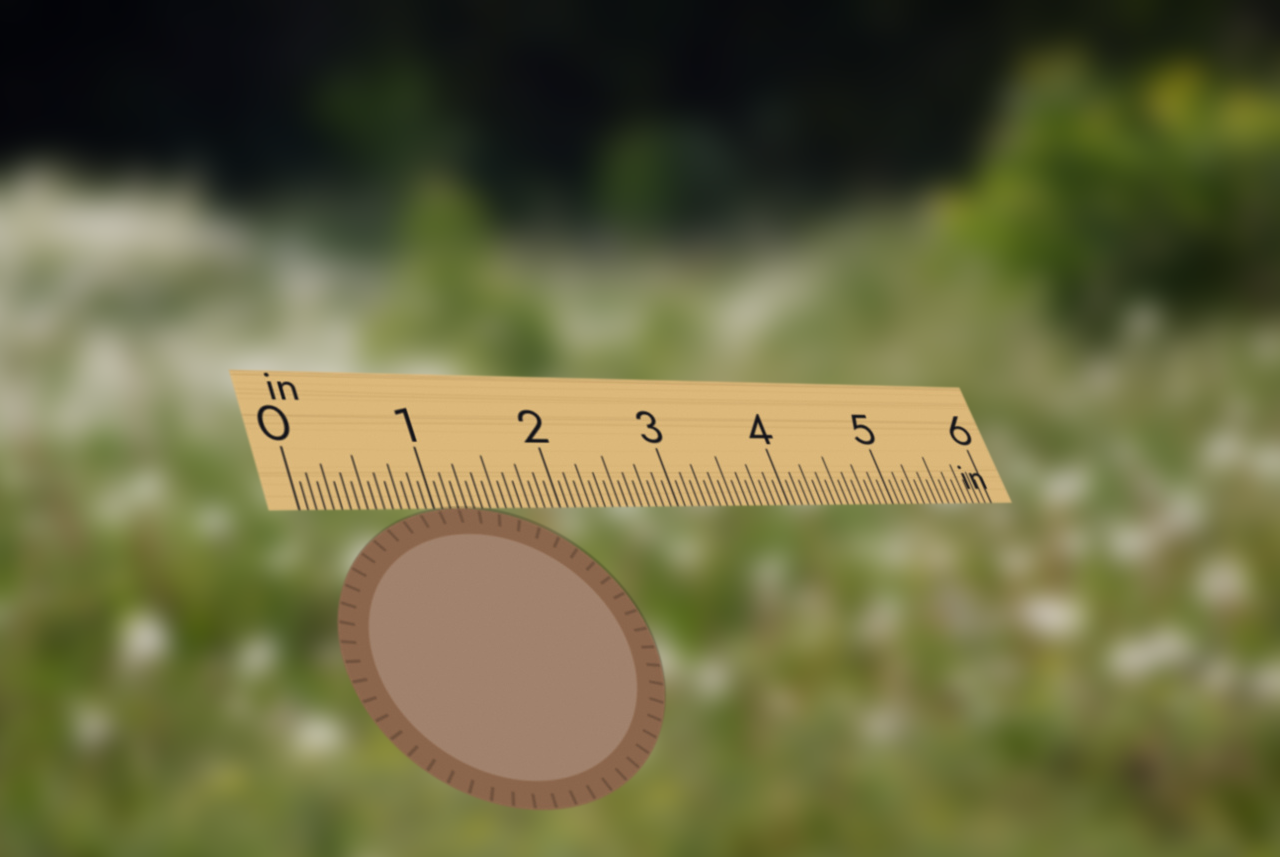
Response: 2.375 (in)
